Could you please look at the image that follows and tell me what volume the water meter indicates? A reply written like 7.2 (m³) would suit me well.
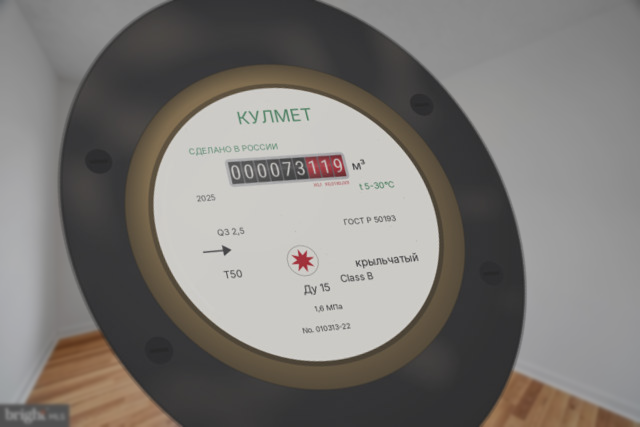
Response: 73.119 (m³)
